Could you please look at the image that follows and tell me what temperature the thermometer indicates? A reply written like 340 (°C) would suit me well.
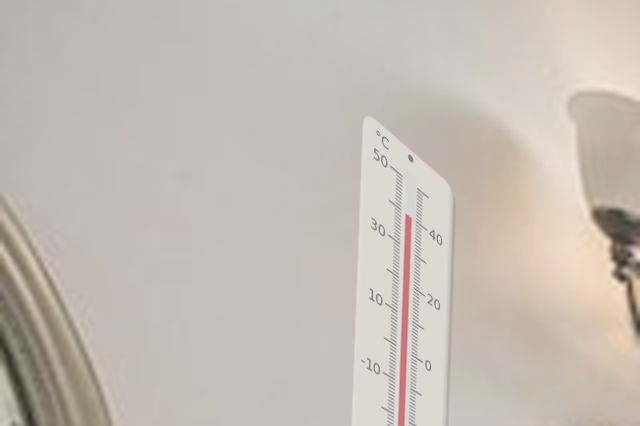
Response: 40 (°C)
